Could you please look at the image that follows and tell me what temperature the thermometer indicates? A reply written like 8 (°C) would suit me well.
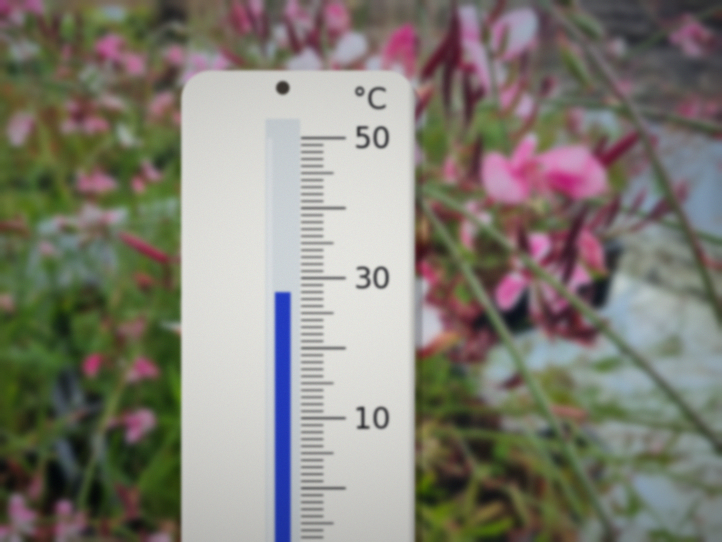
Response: 28 (°C)
